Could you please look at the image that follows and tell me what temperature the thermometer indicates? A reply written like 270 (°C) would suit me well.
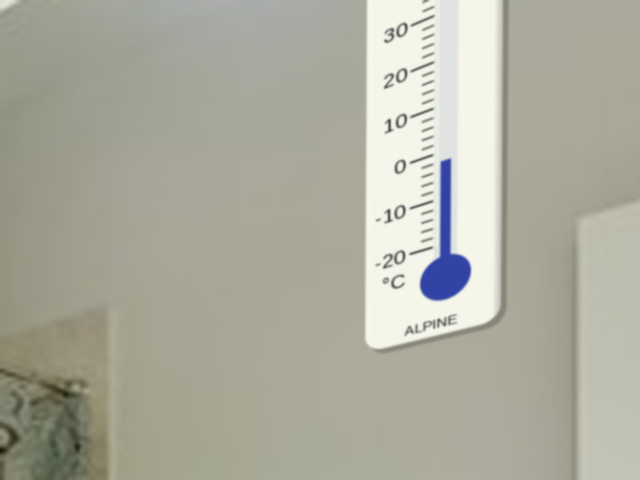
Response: -2 (°C)
